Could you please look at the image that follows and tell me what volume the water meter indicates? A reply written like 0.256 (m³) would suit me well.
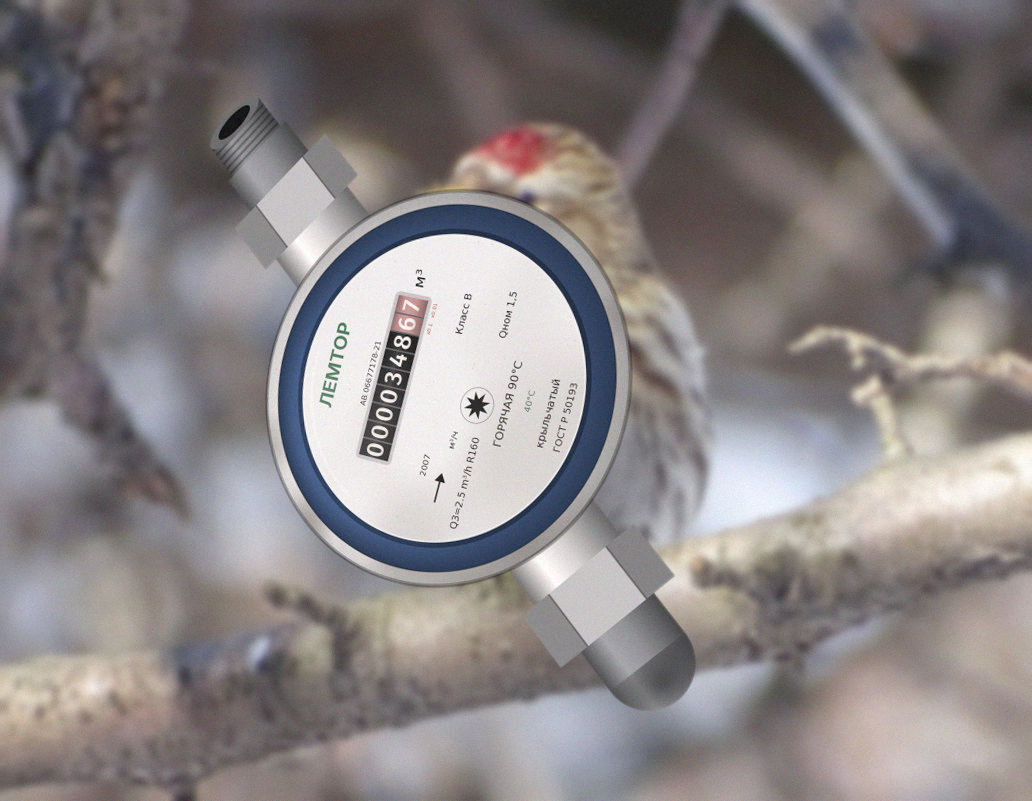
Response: 348.67 (m³)
